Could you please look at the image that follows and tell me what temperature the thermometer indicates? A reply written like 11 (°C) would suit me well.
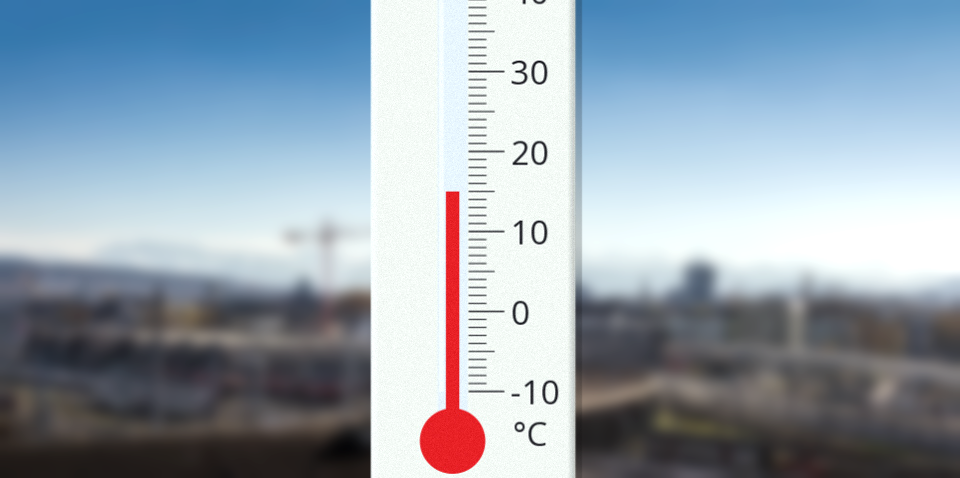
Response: 15 (°C)
